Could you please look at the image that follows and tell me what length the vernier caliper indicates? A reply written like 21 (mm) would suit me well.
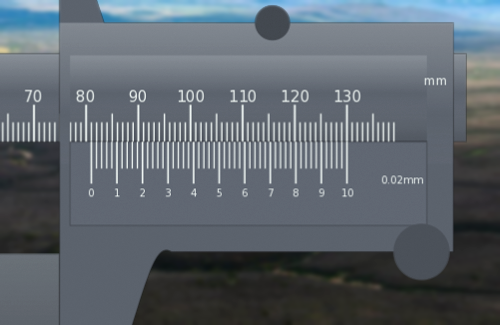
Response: 81.0 (mm)
